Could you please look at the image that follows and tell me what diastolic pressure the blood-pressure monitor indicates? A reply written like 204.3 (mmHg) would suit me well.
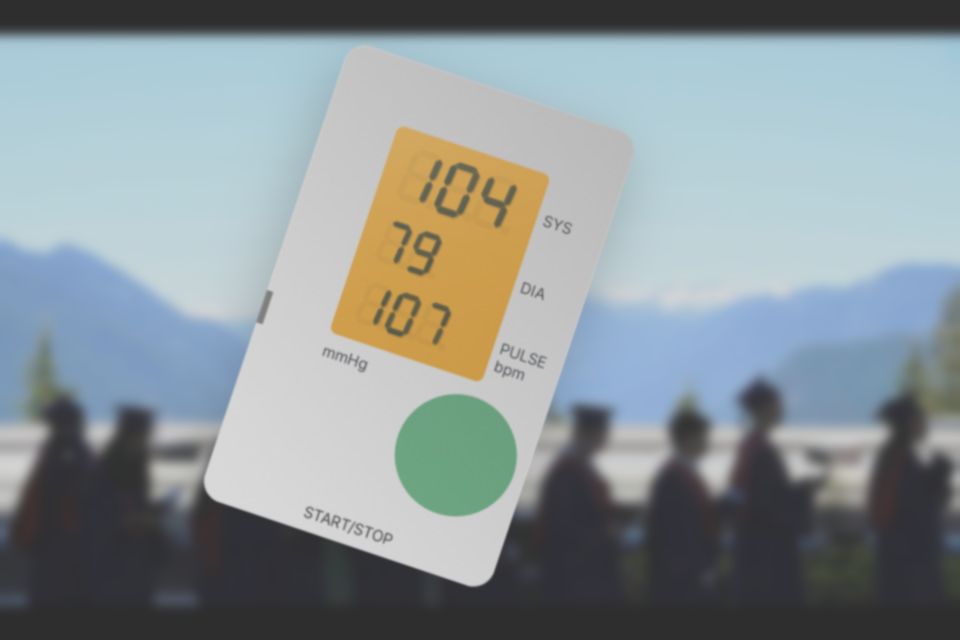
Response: 79 (mmHg)
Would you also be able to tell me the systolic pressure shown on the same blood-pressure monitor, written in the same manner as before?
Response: 104 (mmHg)
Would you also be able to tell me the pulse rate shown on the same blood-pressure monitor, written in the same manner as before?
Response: 107 (bpm)
